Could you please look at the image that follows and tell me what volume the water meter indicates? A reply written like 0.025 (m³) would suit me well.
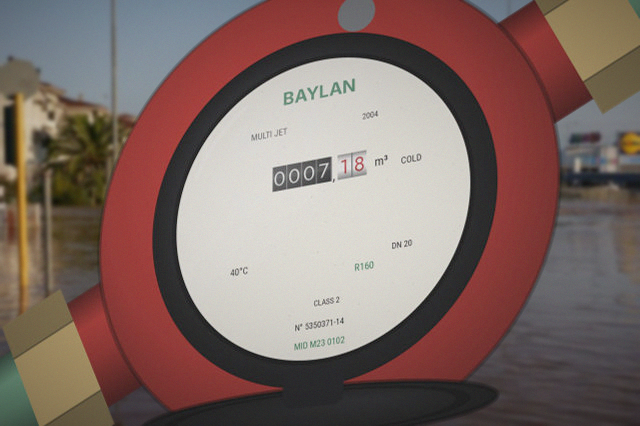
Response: 7.18 (m³)
